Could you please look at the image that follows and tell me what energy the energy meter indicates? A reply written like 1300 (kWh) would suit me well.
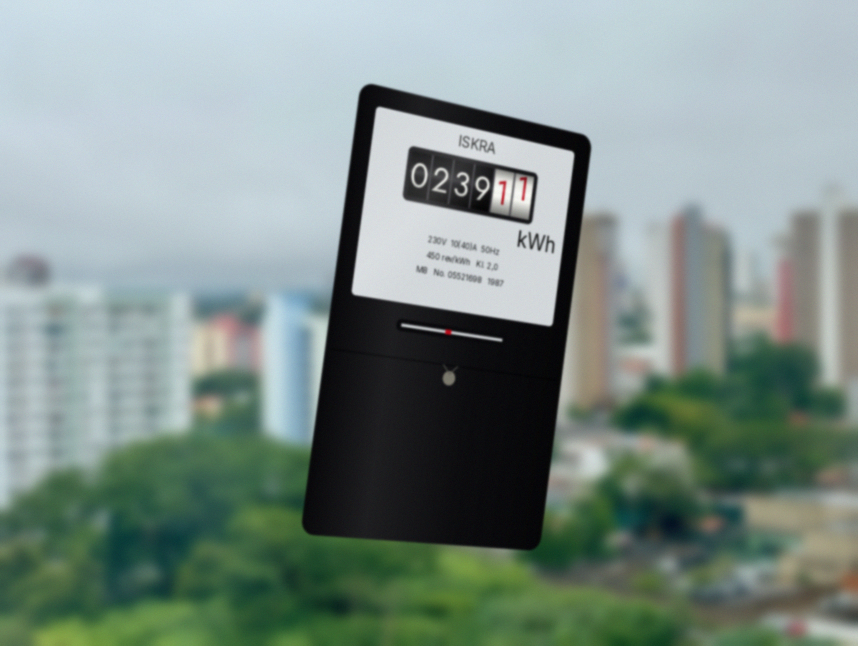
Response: 239.11 (kWh)
